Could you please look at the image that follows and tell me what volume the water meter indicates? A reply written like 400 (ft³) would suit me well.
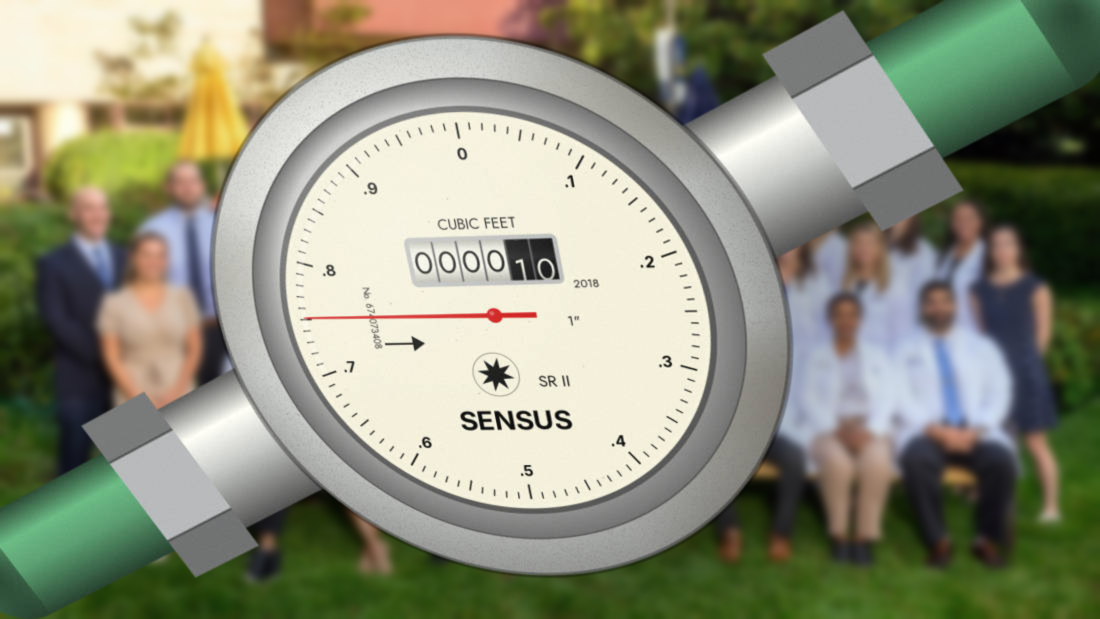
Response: 9.75 (ft³)
